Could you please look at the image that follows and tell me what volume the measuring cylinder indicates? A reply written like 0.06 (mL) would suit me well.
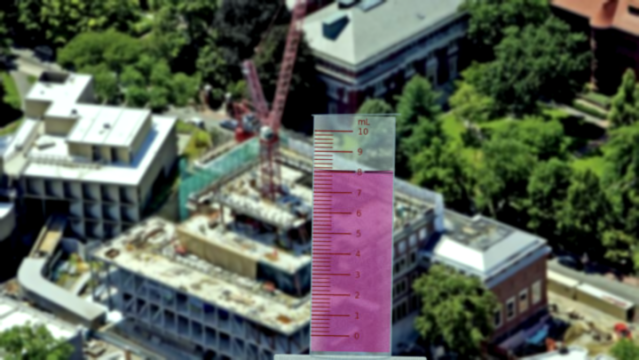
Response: 8 (mL)
